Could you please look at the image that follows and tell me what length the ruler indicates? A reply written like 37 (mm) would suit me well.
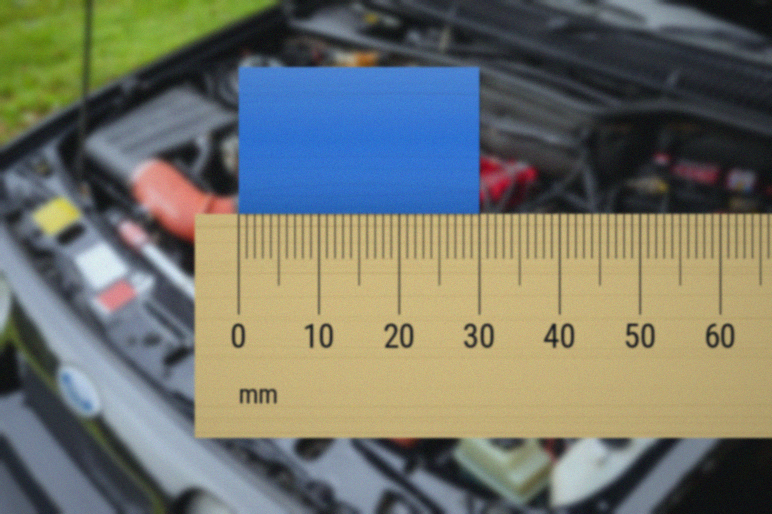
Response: 30 (mm)
